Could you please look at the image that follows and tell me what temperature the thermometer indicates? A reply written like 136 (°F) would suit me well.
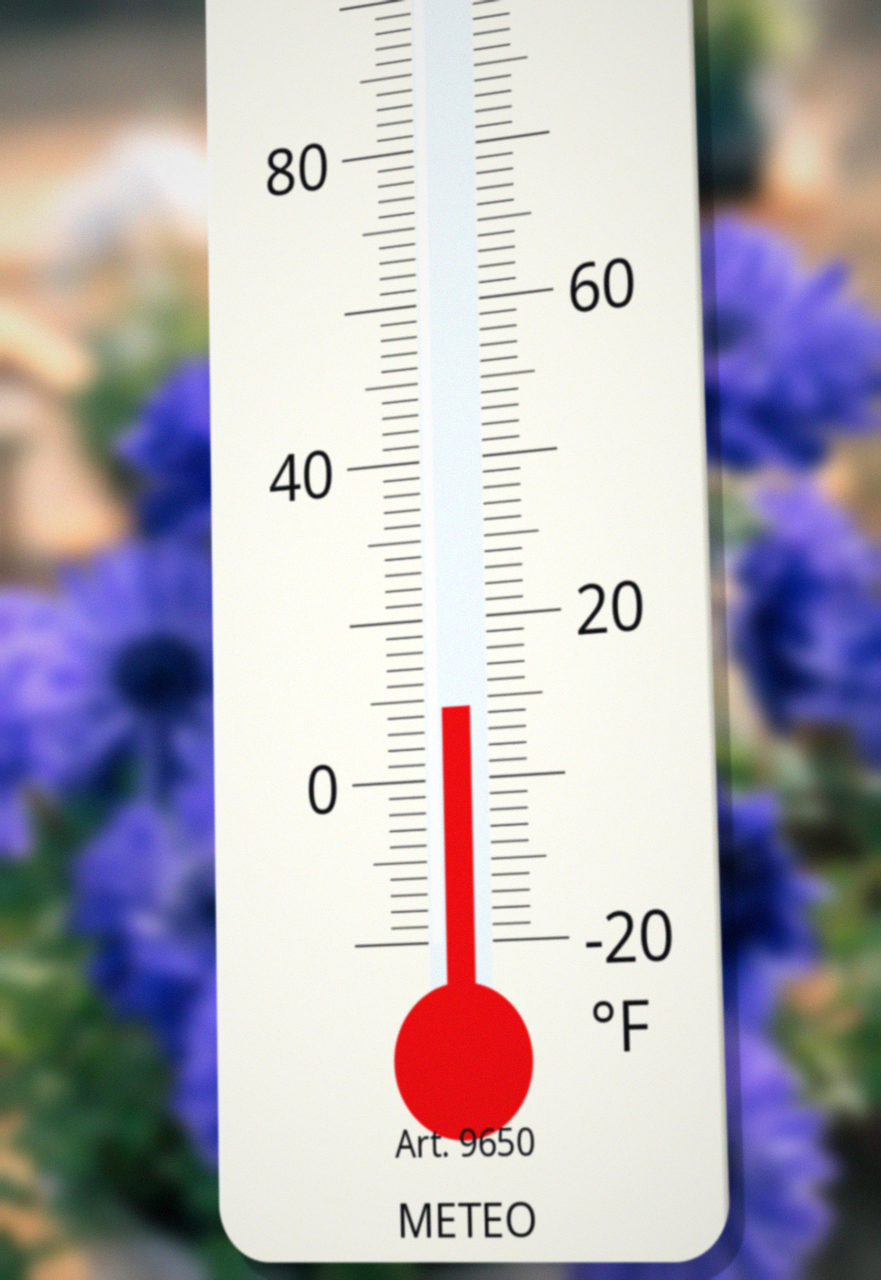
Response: 9 (°F)
